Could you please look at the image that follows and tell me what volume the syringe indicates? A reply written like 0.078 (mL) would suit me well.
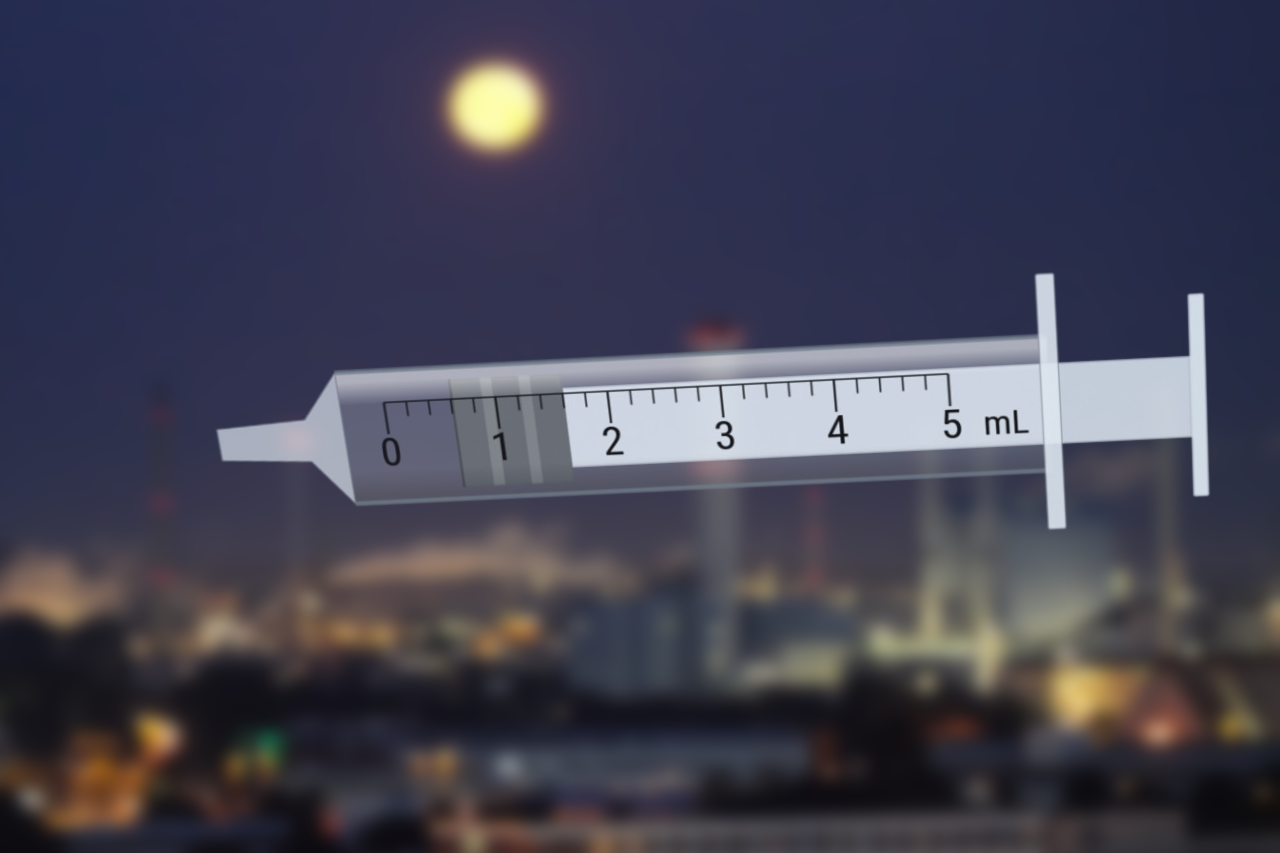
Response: 0.6 (mL)
